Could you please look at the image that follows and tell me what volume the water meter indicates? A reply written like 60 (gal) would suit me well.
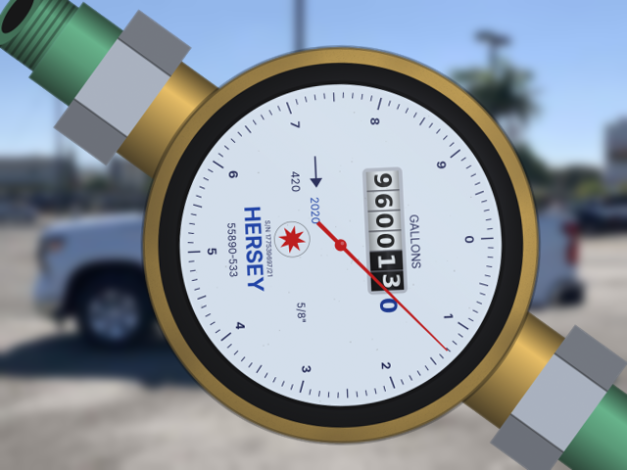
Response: 9600131.3 (gal)
